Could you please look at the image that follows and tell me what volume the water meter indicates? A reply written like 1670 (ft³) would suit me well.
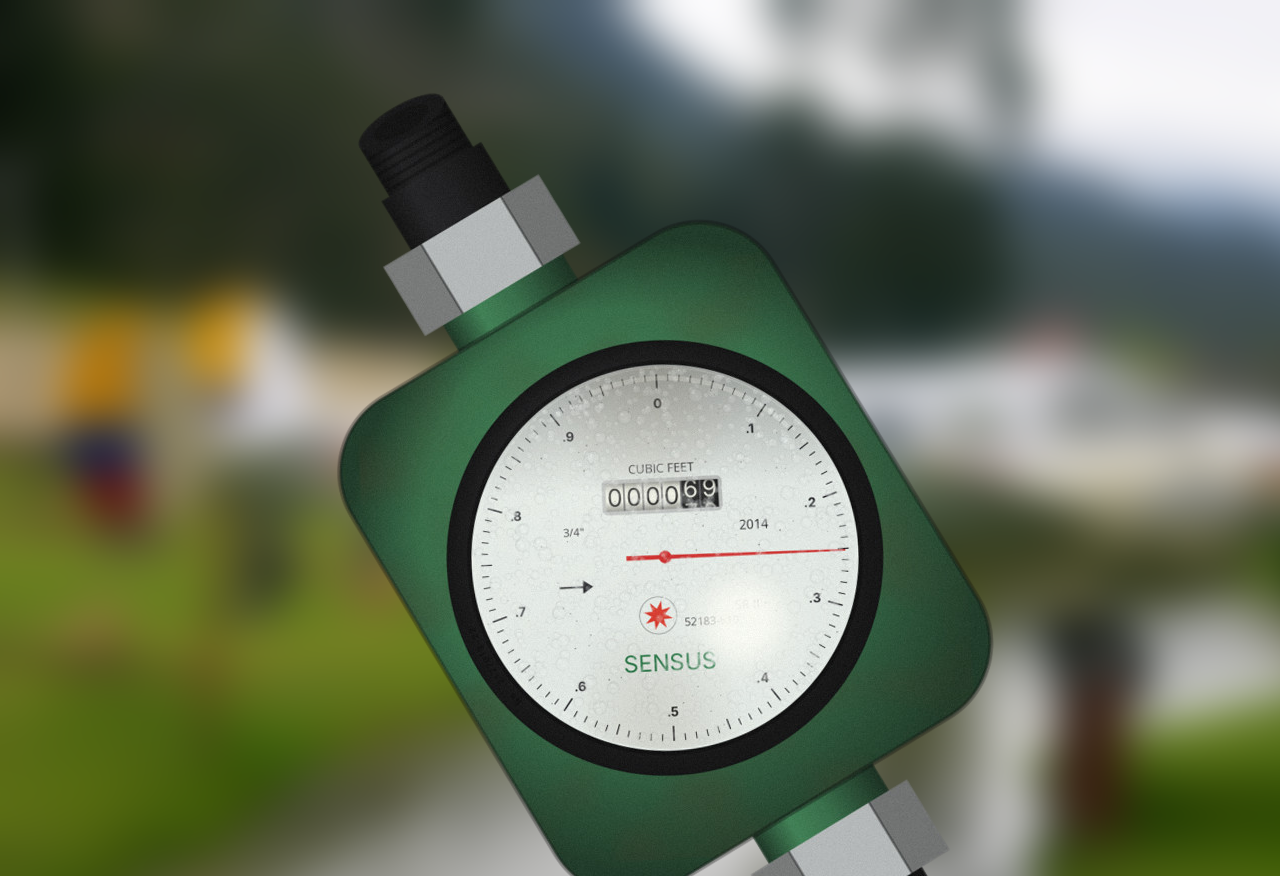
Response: 69.25 (ft³)
